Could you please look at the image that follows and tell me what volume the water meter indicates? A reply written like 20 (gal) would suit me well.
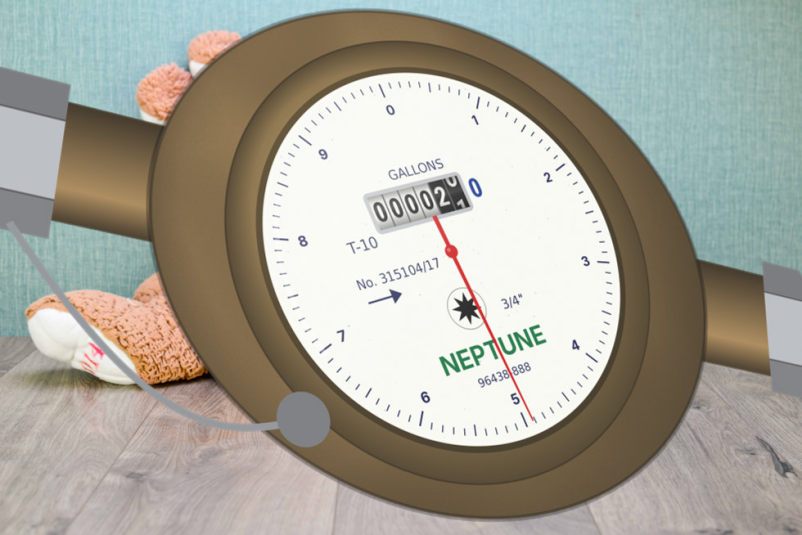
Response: 204.9 (gal)
